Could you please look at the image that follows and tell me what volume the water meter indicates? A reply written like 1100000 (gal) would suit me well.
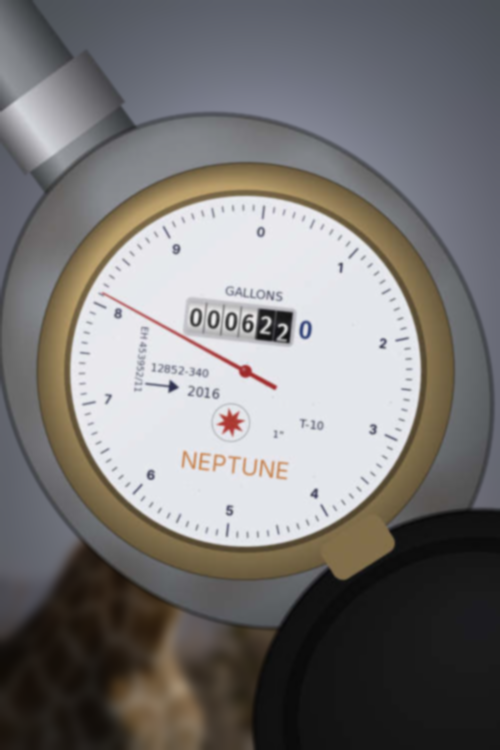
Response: 6218.1 (gal)
